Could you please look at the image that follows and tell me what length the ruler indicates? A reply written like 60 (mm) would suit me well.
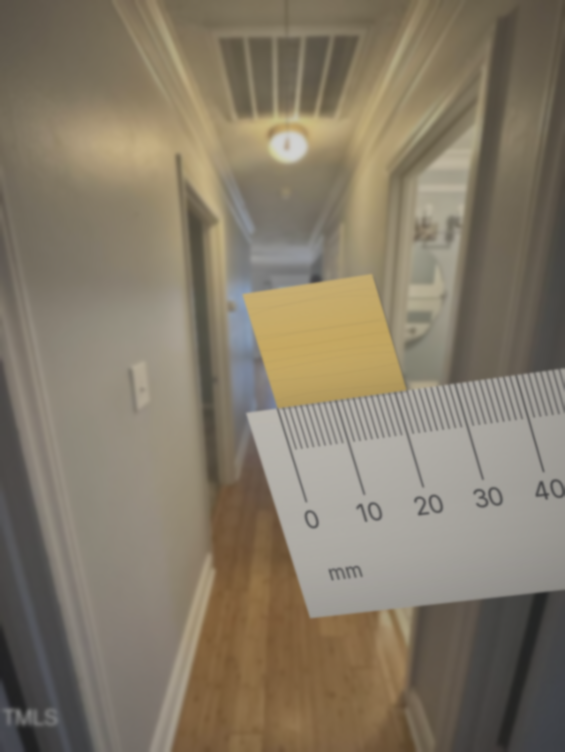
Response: 22 (mm)
